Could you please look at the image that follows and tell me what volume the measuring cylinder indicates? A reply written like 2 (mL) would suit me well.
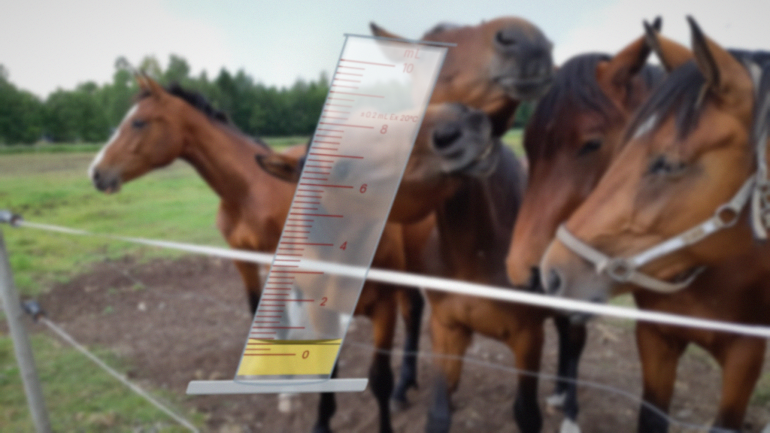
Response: 0.4 (mL)
